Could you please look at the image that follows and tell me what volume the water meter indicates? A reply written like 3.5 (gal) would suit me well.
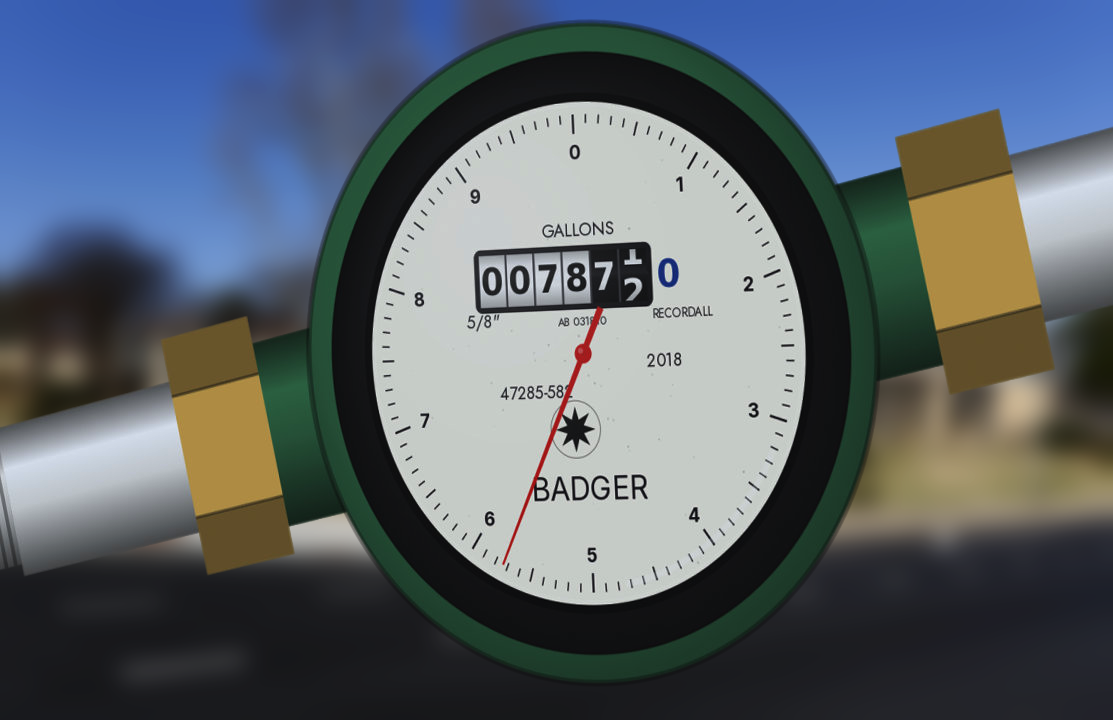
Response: 78715.7 (gal)
